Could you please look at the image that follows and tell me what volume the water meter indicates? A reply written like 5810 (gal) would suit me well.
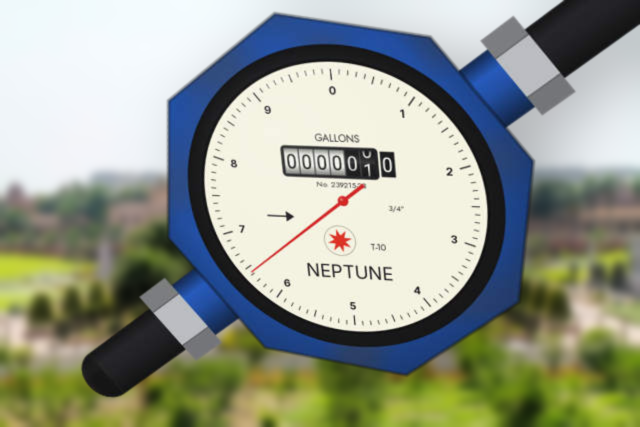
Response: 6.4 (gal)
